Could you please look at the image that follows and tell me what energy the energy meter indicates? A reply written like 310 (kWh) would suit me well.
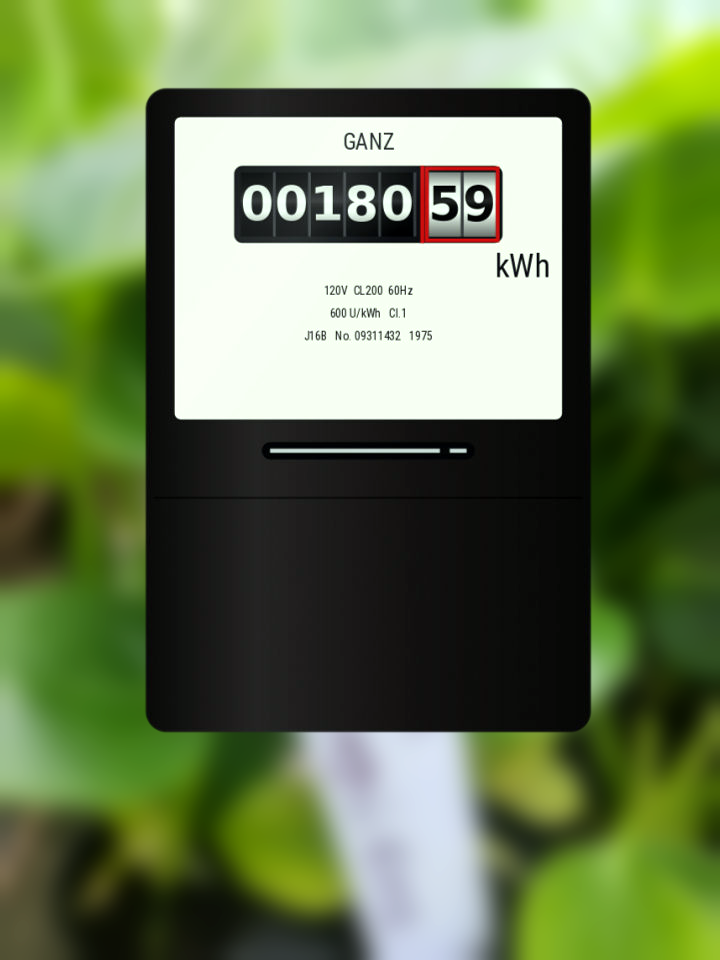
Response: 180.59 (kWh)
